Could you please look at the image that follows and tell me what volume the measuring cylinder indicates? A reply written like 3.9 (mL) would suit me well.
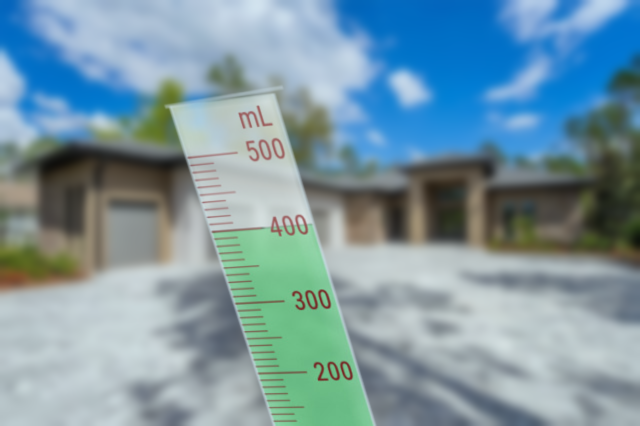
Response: 400 (mL)
